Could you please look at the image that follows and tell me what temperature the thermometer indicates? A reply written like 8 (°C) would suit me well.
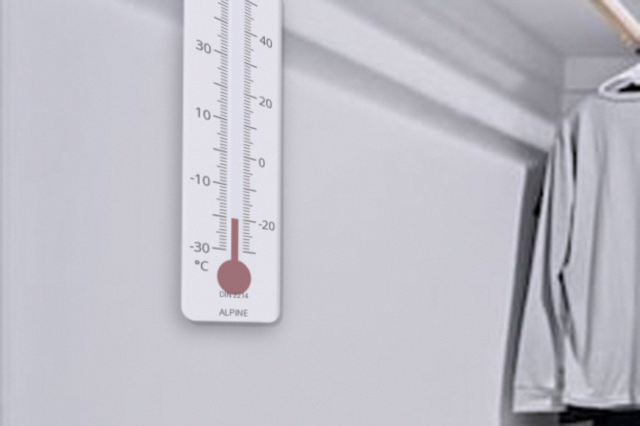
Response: -20 (°C)
